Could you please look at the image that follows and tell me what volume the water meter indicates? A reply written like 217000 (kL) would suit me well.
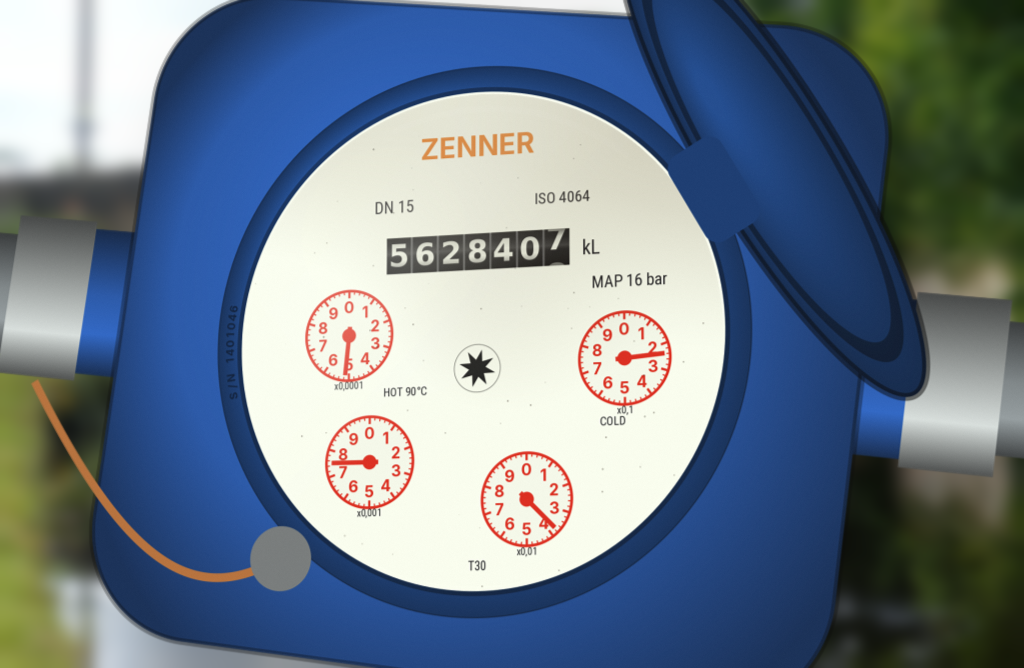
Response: 5628407.2375 (kL)
